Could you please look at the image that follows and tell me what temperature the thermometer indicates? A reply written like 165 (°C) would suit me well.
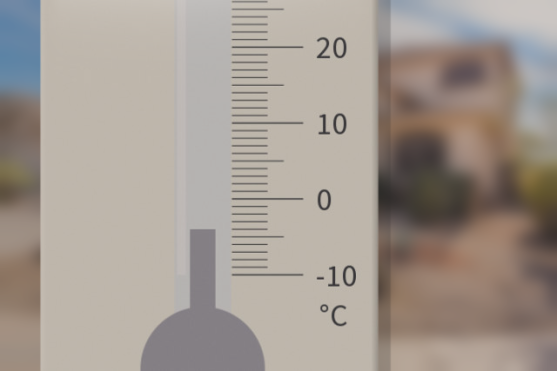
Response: -4 (°C)
